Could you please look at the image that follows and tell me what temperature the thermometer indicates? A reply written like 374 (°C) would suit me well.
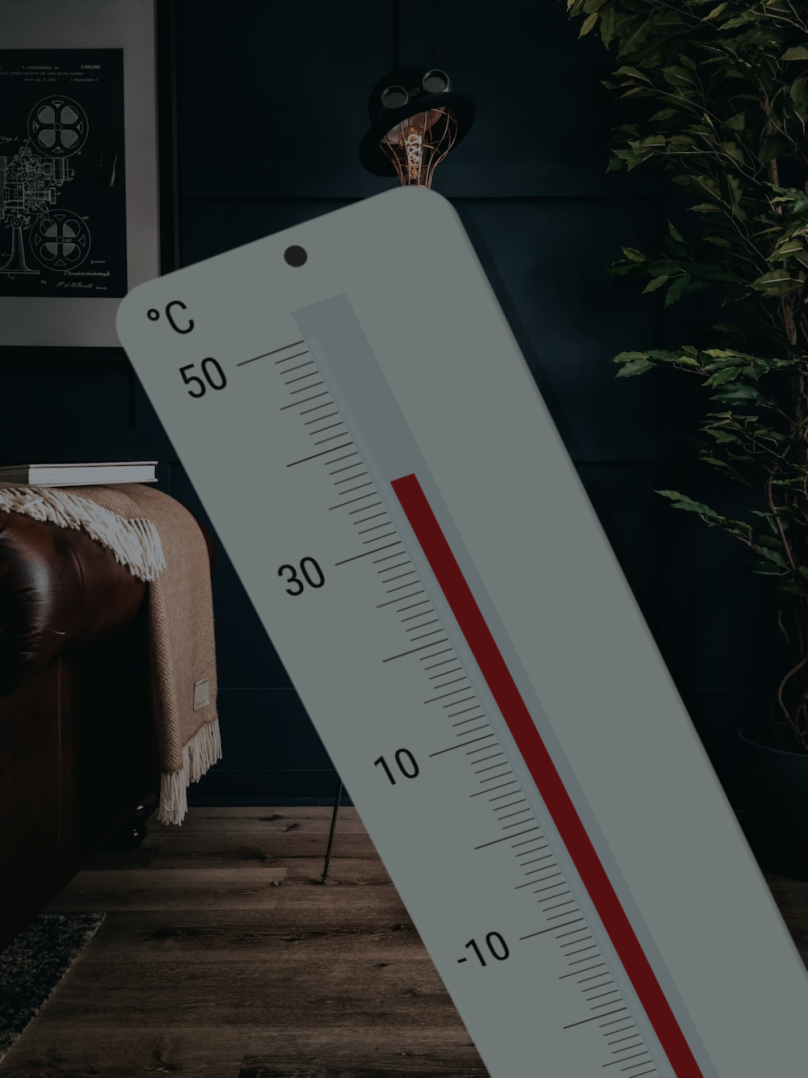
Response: 35.5 (°C)
